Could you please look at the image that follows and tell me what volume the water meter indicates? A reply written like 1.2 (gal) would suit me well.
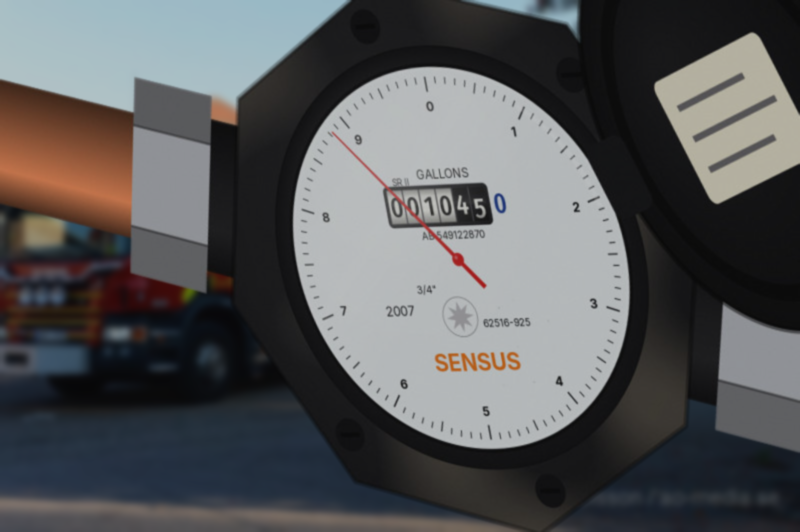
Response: 10448.8 (gal)
